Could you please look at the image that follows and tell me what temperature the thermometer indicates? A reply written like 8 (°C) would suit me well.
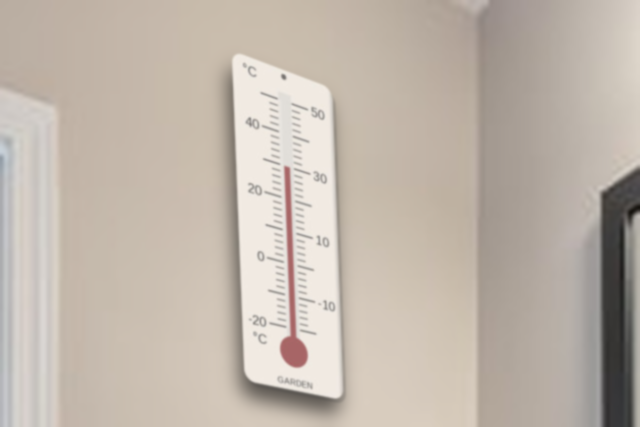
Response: 30 (°C)
